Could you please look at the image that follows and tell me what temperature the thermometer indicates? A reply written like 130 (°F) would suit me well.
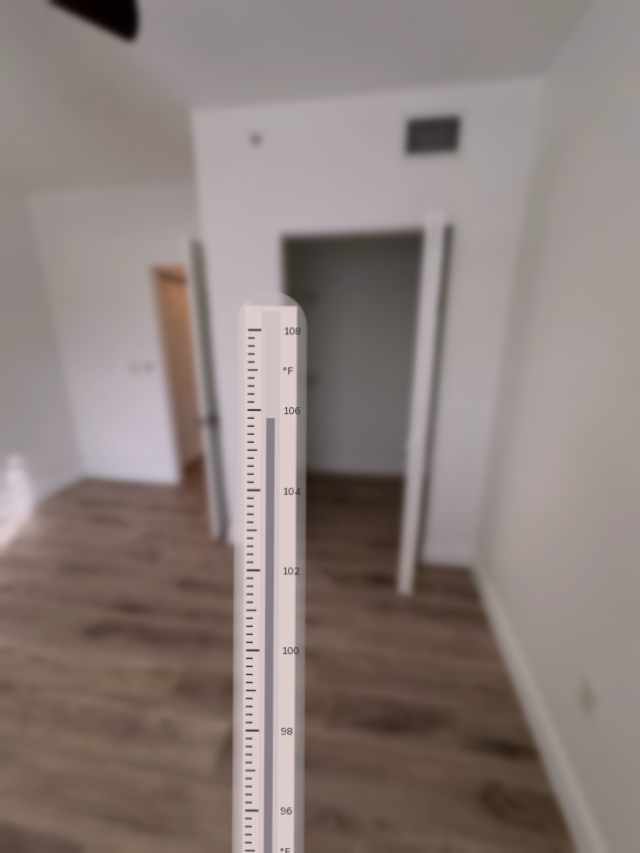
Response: 105.8 (°F)
